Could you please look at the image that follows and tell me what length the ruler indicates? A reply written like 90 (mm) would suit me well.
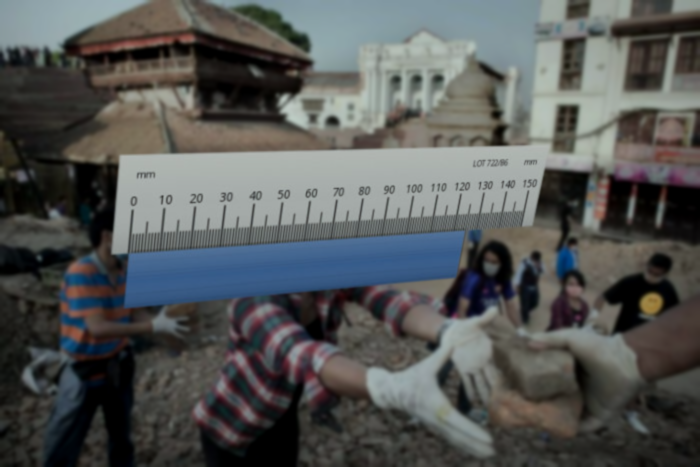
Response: 125 (mm)
